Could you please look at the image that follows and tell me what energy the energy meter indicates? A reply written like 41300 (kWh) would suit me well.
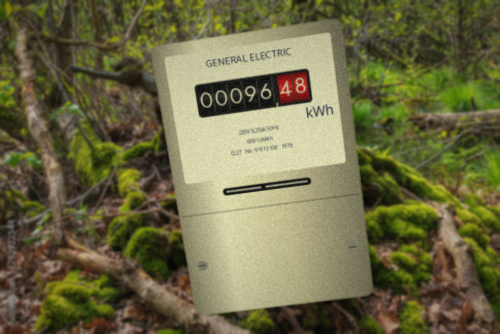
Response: 96.48 (kWh)
